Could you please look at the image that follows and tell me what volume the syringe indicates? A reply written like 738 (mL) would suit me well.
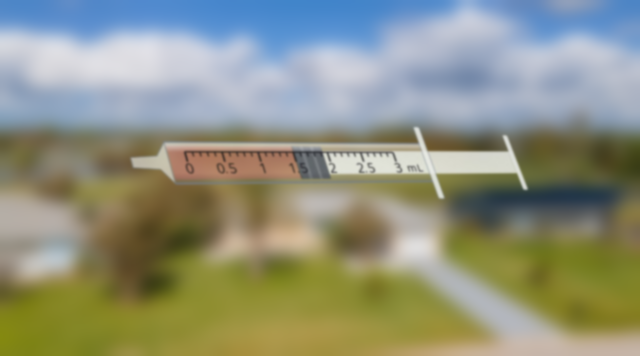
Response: 1.5 (mL)
